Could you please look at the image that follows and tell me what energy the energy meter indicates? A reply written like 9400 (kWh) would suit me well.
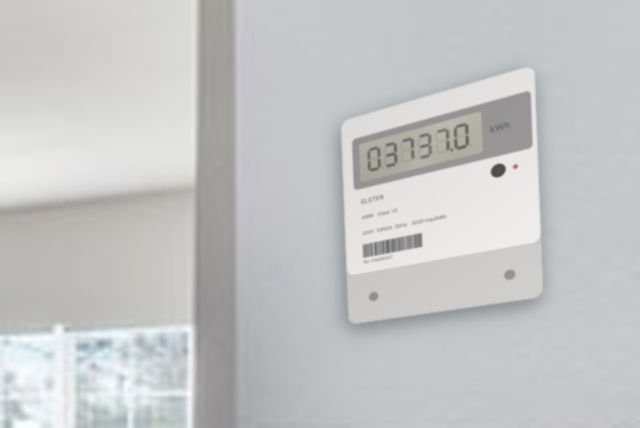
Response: 3737.0 (kWh)
